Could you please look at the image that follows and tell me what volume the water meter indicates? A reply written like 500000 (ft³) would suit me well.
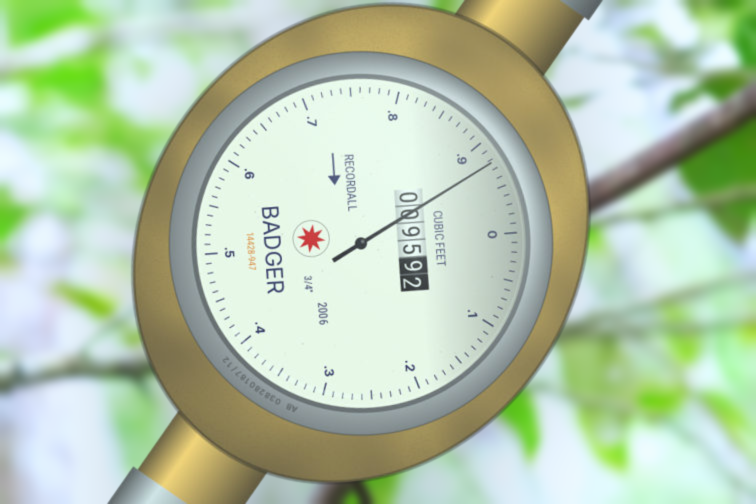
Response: 9591.92 (ft³)
